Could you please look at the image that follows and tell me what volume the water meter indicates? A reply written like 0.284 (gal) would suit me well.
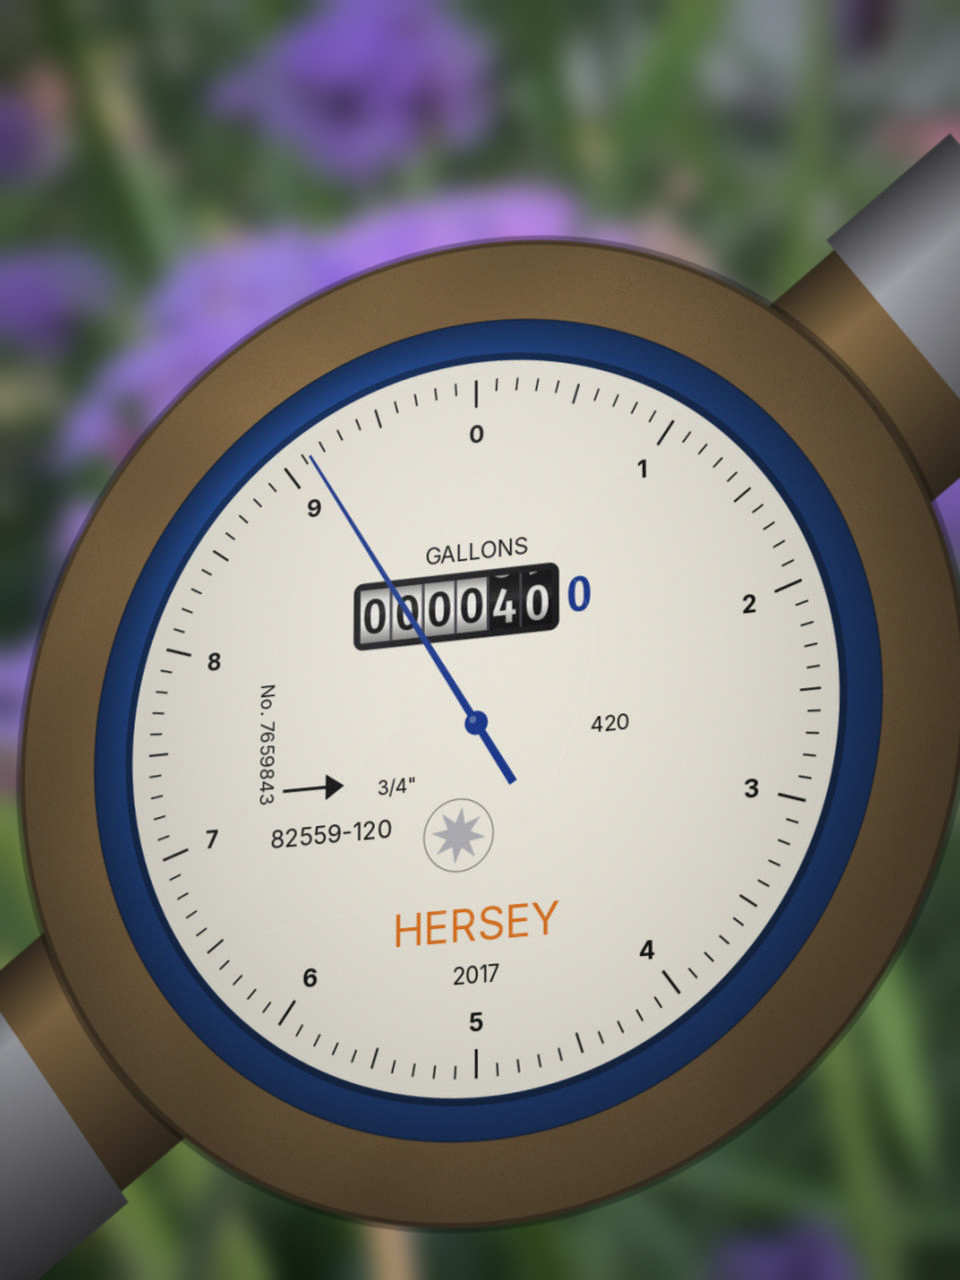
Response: 399.1 (gal)
